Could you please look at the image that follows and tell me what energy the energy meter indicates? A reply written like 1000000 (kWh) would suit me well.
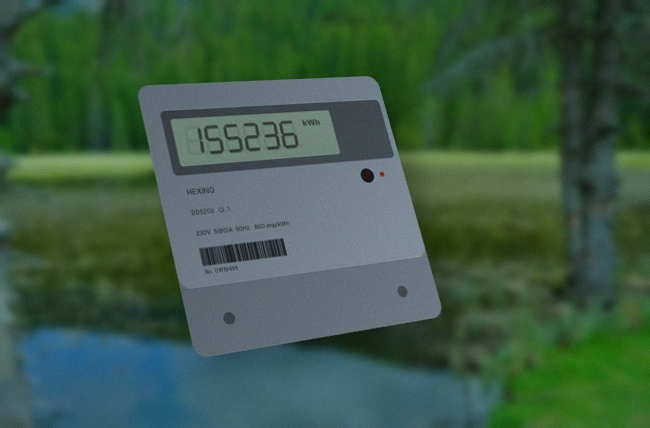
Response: 155236 (kWh)
